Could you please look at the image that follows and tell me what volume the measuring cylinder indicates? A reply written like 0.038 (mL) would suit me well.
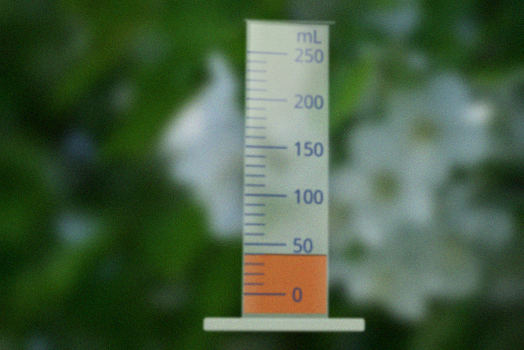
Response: 40 (mL)
